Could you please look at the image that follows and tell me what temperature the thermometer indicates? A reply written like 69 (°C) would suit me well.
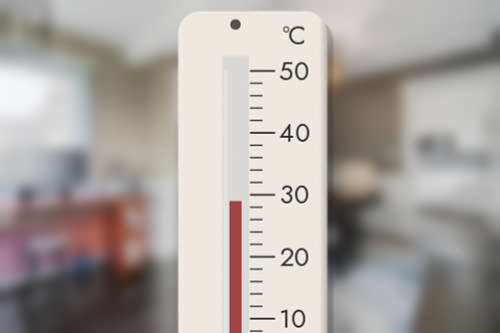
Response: 29 (°C)
